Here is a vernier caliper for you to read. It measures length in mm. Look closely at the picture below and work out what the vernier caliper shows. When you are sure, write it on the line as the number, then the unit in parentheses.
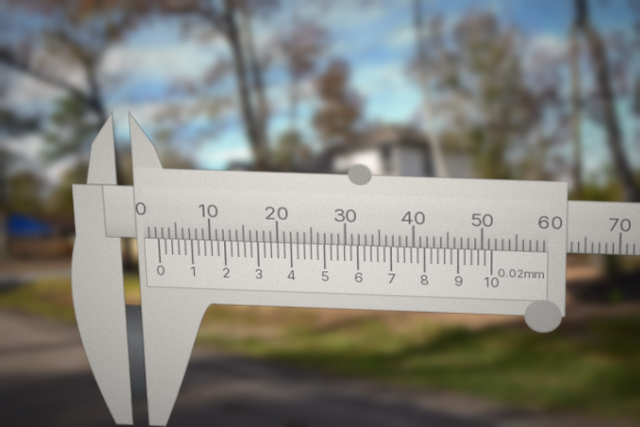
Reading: 2.4 (mm)
